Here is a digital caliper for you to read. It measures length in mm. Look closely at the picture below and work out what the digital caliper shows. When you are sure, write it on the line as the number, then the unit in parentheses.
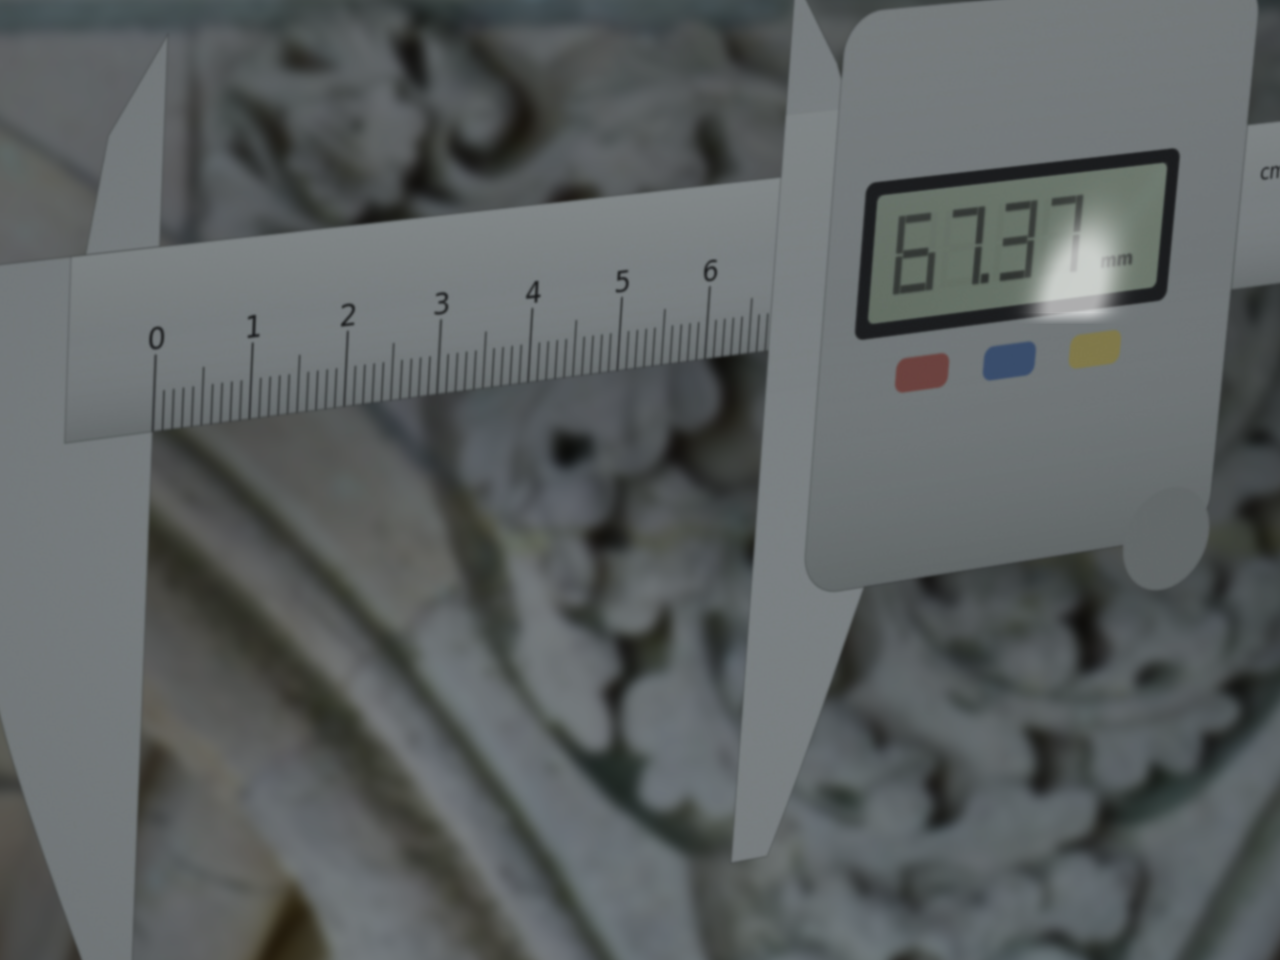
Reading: 67.37 (mm)
